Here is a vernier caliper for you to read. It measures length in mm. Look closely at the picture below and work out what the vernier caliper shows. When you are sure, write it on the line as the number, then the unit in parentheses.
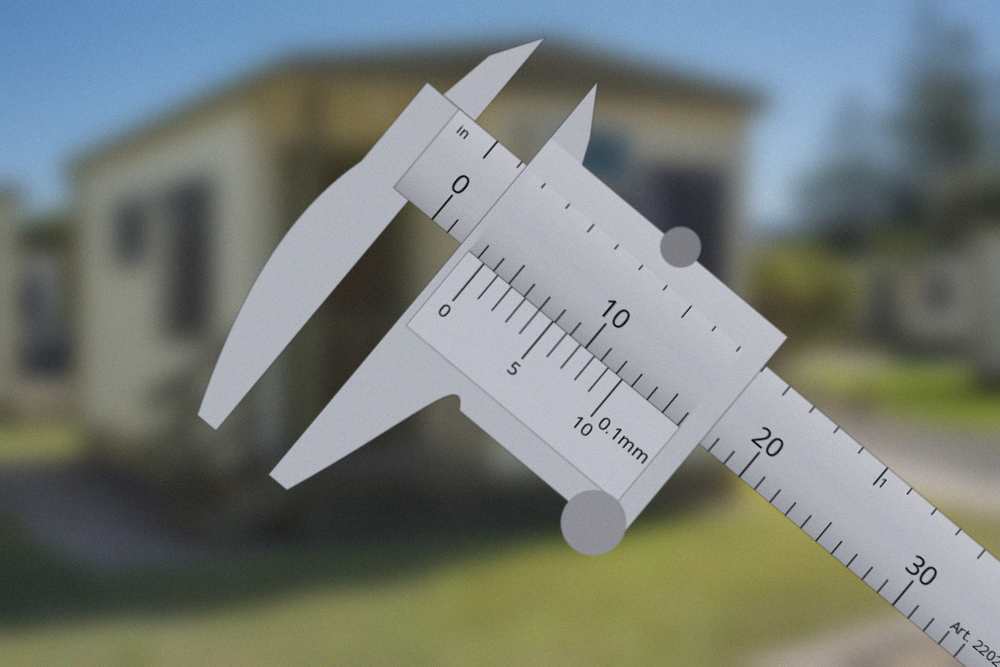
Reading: 3.4 (mm)
